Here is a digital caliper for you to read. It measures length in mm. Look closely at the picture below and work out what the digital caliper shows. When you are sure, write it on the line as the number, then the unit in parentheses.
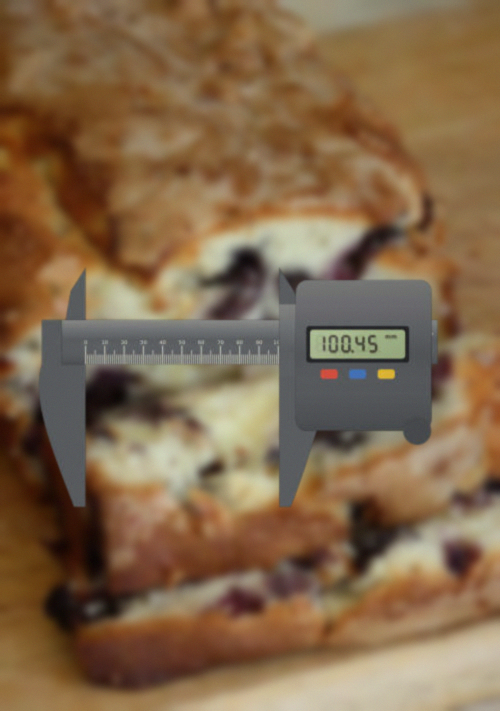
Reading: 100.45 (mm)
